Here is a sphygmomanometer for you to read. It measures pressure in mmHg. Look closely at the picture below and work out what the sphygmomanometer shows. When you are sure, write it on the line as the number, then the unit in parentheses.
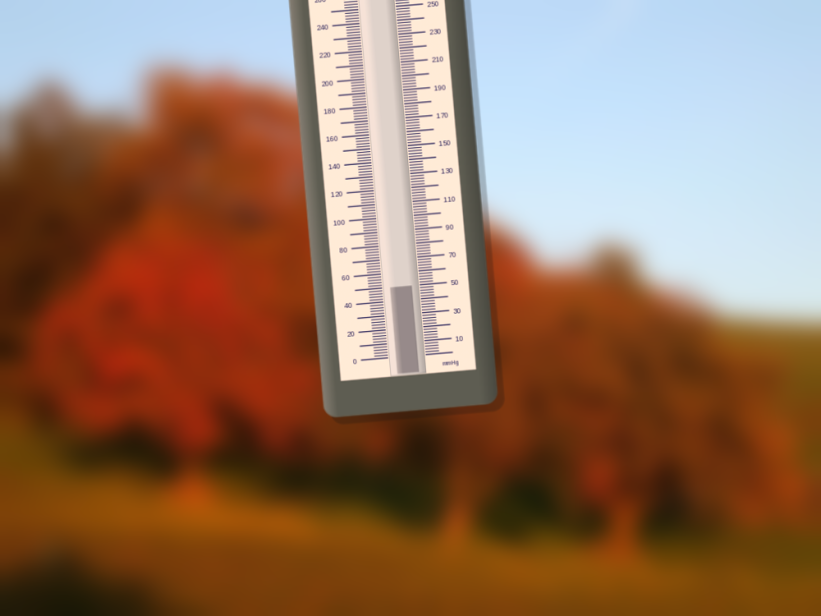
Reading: 50 (mmHg)
